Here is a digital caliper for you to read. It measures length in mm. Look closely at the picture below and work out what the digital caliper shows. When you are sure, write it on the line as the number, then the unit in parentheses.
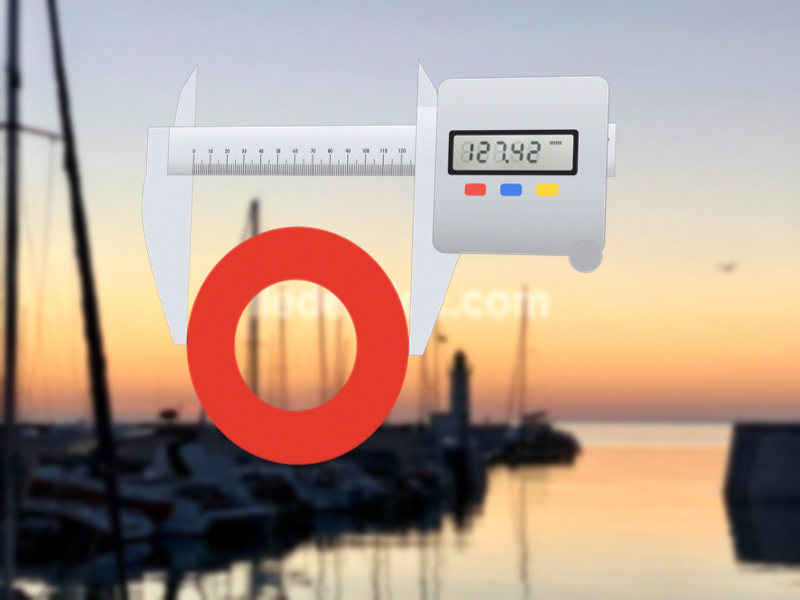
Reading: 127.42 (mm)
